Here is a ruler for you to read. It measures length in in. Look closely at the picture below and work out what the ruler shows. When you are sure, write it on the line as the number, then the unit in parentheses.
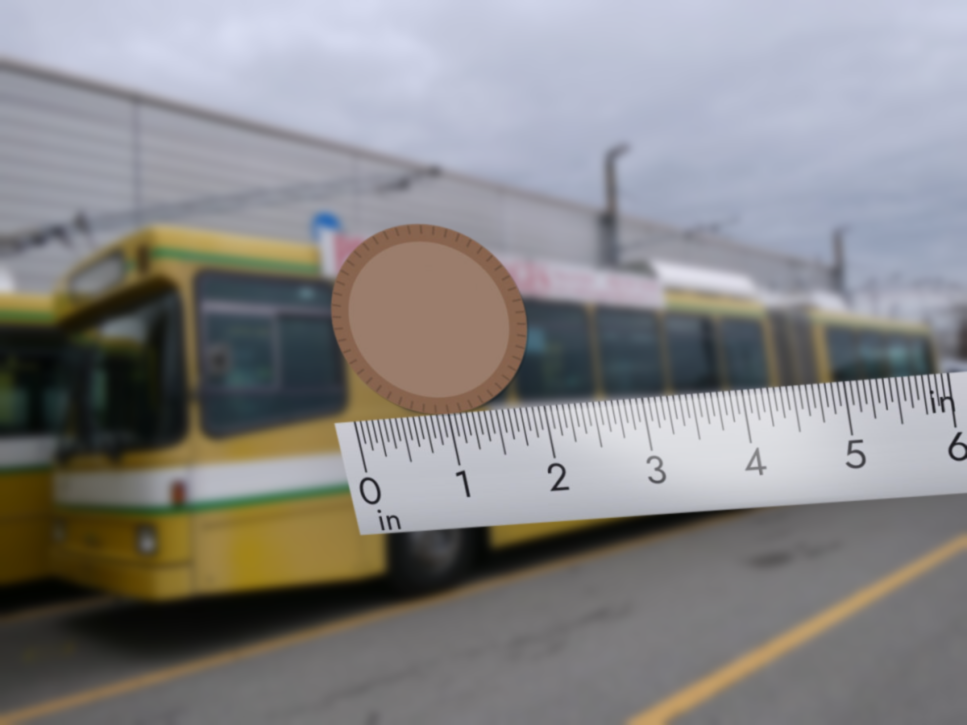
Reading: 2 (in)
